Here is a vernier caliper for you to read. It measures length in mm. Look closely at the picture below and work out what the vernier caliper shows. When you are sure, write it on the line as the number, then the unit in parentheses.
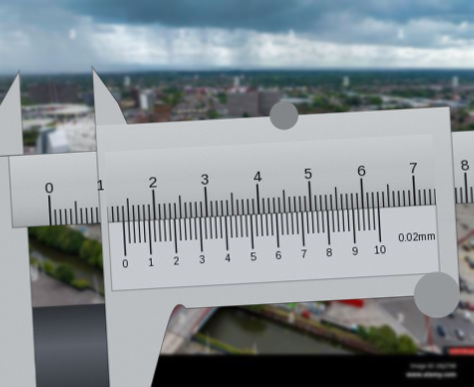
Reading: 14.0 (mm)
